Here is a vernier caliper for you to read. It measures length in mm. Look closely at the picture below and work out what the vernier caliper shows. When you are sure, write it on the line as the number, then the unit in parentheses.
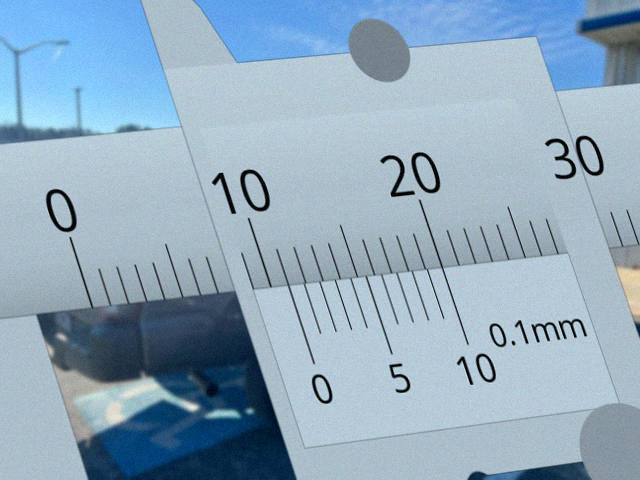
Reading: 11.0 (mm)
